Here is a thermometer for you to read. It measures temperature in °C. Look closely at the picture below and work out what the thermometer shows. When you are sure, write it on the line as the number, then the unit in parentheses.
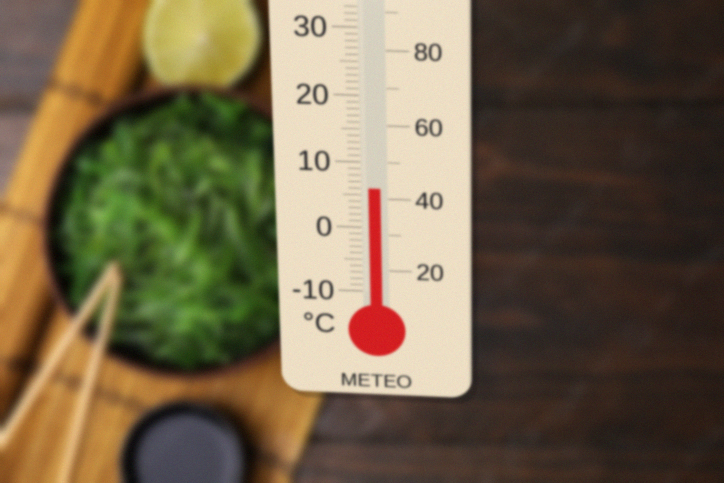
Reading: 6 (°C)
